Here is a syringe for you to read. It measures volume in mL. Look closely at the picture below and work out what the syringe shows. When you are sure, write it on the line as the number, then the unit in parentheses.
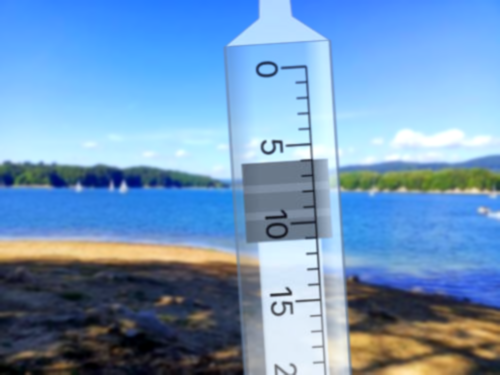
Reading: 6 (mL)
